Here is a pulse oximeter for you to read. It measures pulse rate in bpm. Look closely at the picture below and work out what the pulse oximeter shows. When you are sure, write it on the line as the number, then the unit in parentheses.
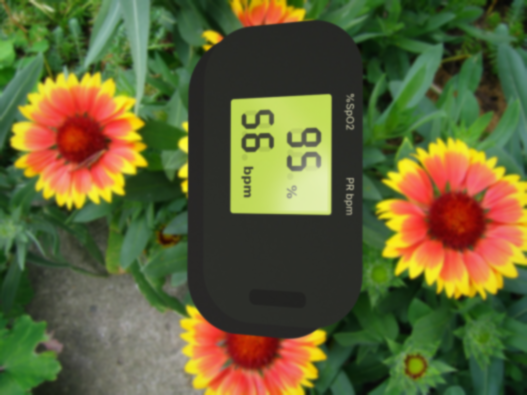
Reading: 56 (bpm)
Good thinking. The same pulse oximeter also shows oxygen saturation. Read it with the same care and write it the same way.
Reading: 95 (%)
